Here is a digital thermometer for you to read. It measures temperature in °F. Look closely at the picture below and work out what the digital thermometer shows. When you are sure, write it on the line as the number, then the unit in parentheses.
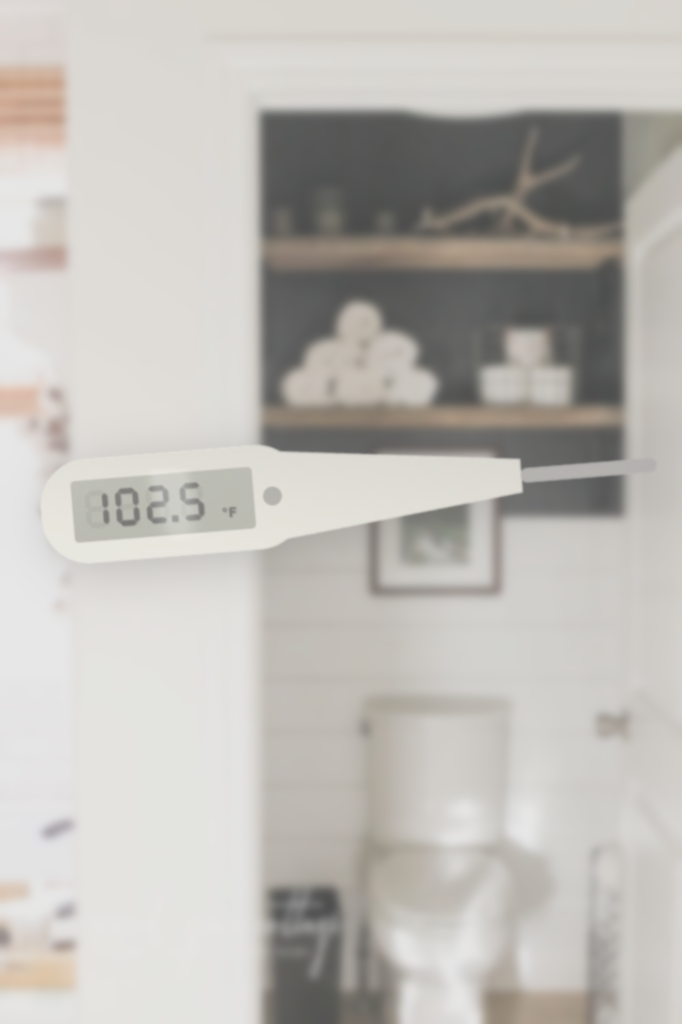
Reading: 102.5 (°F)
